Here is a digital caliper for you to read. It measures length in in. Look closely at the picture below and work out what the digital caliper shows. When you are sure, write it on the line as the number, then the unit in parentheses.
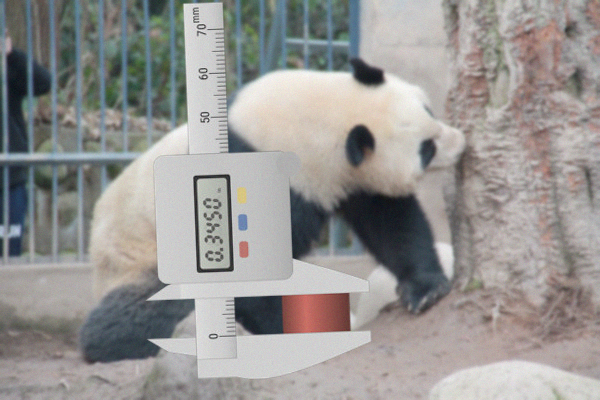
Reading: 0.3450 (in)
